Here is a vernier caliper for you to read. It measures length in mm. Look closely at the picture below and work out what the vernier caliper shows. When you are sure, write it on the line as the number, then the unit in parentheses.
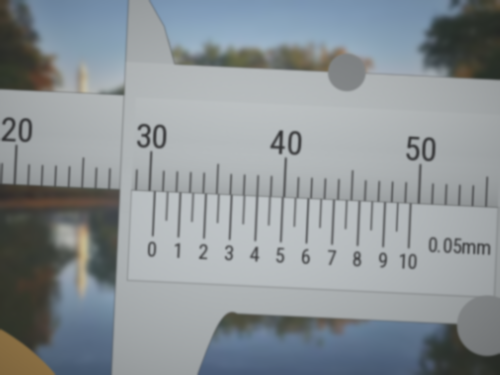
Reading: 30.4 (mm)
